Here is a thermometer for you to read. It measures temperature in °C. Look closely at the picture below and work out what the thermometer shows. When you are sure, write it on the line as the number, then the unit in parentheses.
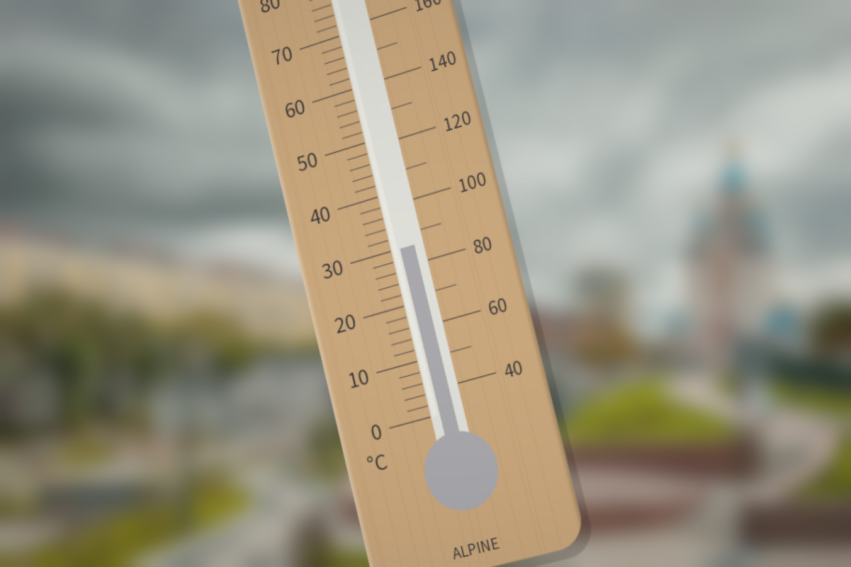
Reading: 30 (°C)
